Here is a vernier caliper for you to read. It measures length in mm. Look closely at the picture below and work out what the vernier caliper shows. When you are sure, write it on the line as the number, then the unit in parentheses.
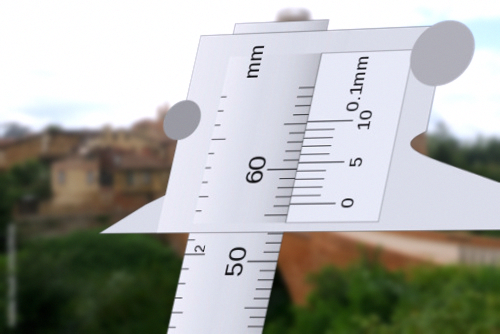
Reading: 56.2 (mm)
